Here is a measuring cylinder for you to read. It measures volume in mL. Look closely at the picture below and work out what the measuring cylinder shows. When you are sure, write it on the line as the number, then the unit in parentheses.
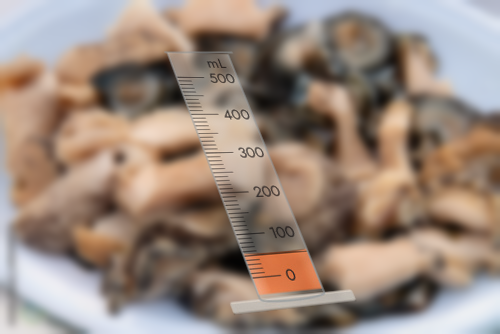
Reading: 50 (mL)
